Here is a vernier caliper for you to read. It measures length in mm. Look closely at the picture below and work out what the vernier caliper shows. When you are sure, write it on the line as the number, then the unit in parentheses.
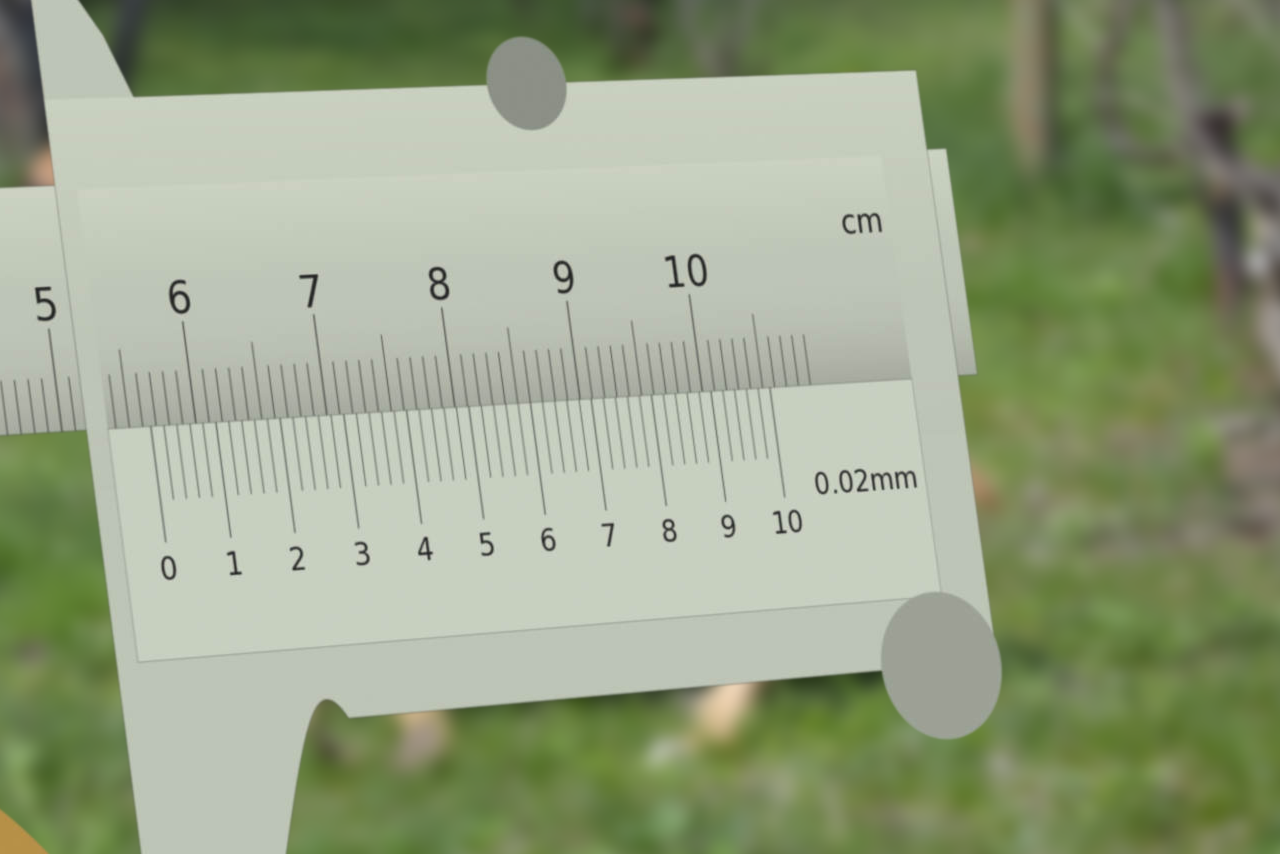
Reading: 56.6 (mm)
